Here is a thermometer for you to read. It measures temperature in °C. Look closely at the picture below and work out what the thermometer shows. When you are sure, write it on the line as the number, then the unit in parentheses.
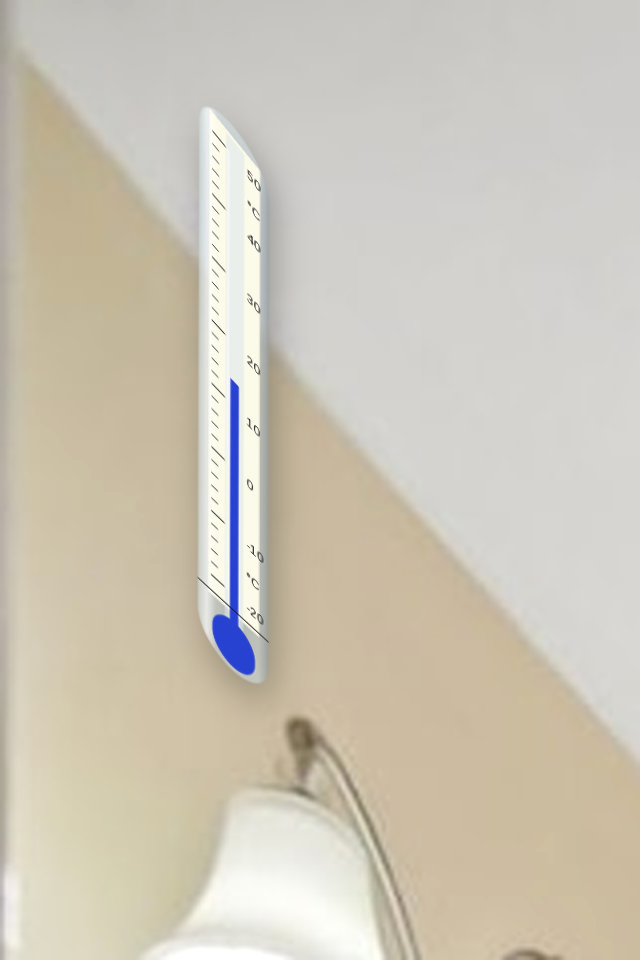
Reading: 14 (°C)
